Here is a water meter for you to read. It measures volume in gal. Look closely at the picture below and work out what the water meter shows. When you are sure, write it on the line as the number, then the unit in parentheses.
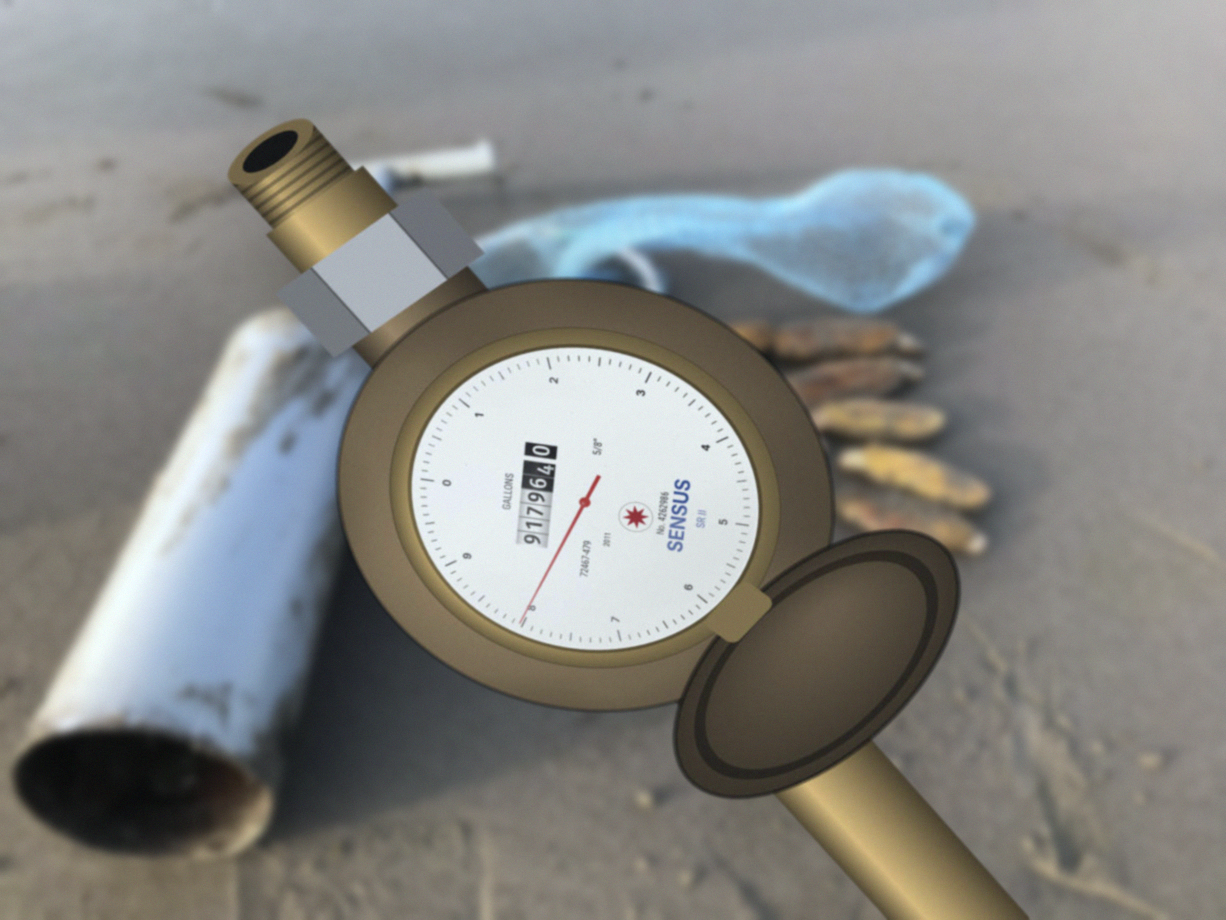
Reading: 9179638.0 (gal)
